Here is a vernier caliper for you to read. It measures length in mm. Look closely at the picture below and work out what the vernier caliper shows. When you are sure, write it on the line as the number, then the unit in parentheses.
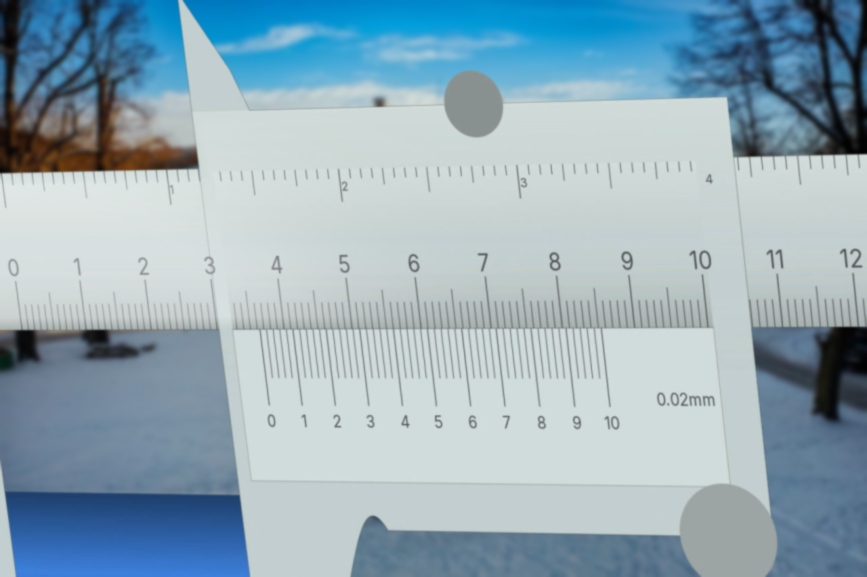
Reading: 36.4 (mm)
